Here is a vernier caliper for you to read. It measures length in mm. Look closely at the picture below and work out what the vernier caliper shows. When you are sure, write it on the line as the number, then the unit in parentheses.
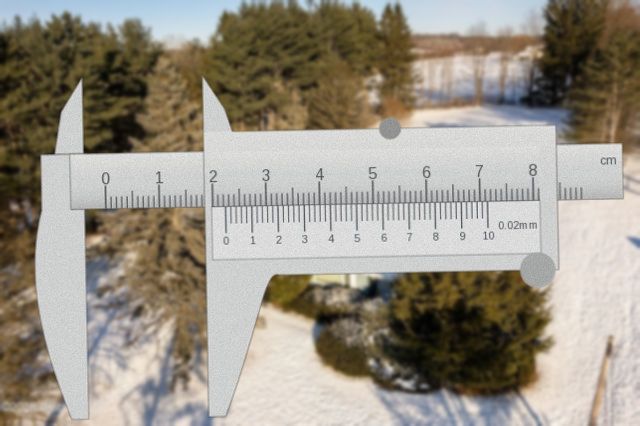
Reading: 22.4 (mm)
